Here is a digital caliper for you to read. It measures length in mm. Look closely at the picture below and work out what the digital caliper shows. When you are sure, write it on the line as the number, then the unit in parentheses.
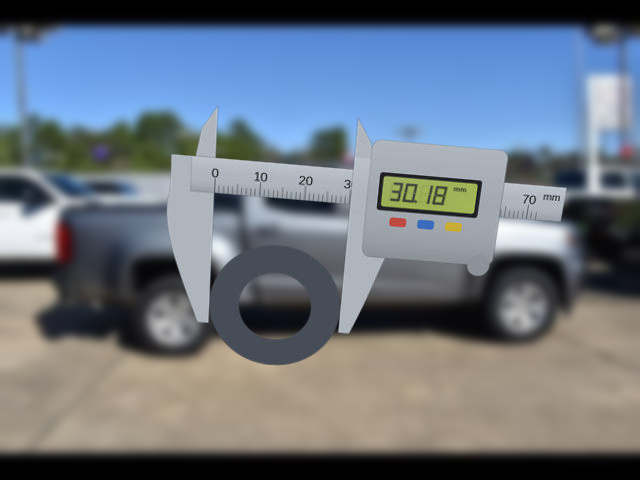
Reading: 30.18 (mm)
